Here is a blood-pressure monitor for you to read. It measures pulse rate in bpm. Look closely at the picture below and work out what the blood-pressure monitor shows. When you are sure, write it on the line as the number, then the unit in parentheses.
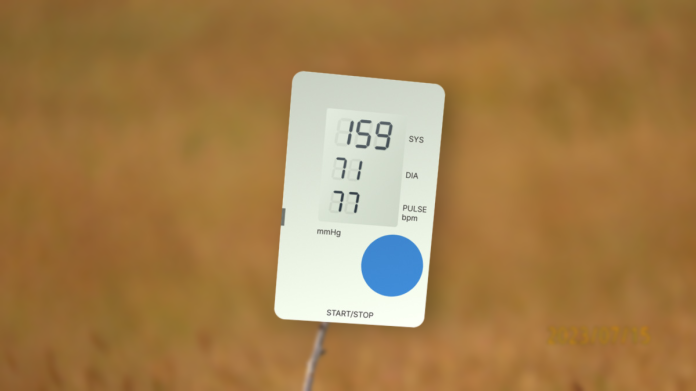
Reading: 77 (bpm)
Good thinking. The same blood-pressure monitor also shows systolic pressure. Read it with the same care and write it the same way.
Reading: 159 (mmHg)
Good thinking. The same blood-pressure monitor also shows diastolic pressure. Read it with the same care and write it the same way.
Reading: 71 (mmHg)
